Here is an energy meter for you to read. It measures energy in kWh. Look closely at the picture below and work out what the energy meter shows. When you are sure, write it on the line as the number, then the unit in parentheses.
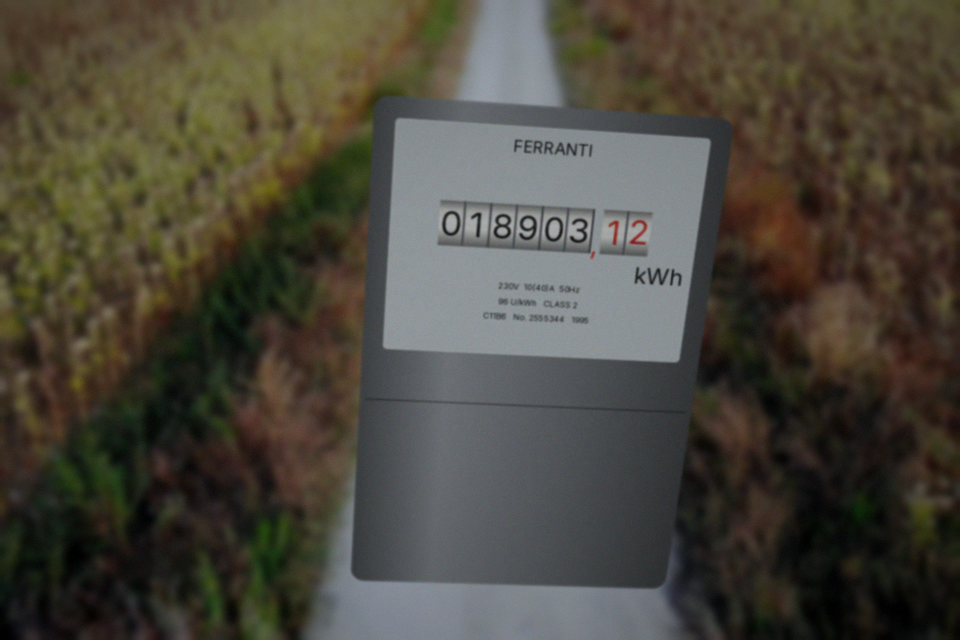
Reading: 18903.12 (kWh)
